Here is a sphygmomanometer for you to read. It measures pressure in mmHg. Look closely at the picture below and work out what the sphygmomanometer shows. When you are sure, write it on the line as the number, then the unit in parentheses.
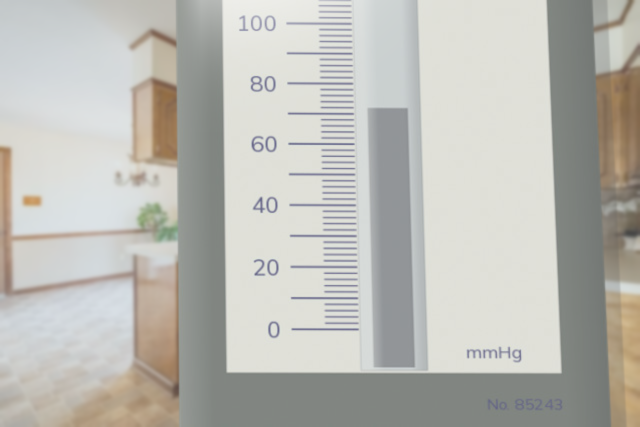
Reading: 72 (mmHg)
